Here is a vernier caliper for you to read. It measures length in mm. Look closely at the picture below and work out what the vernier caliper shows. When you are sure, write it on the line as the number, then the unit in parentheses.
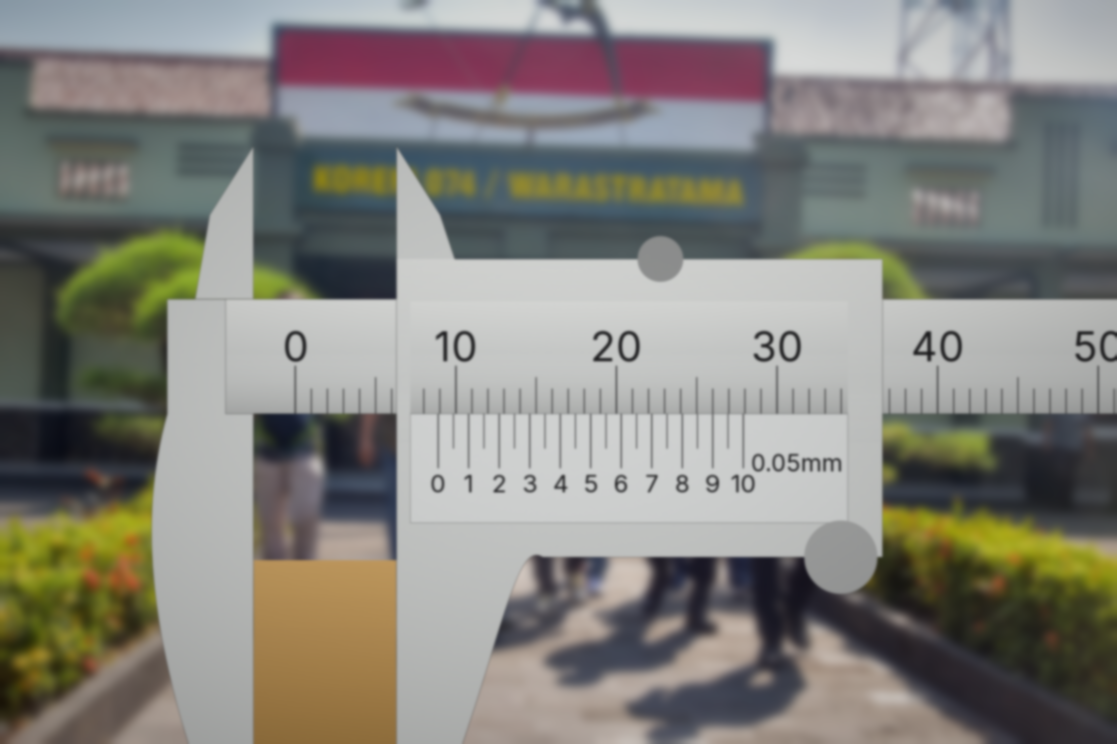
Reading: 8.9 (mm)
